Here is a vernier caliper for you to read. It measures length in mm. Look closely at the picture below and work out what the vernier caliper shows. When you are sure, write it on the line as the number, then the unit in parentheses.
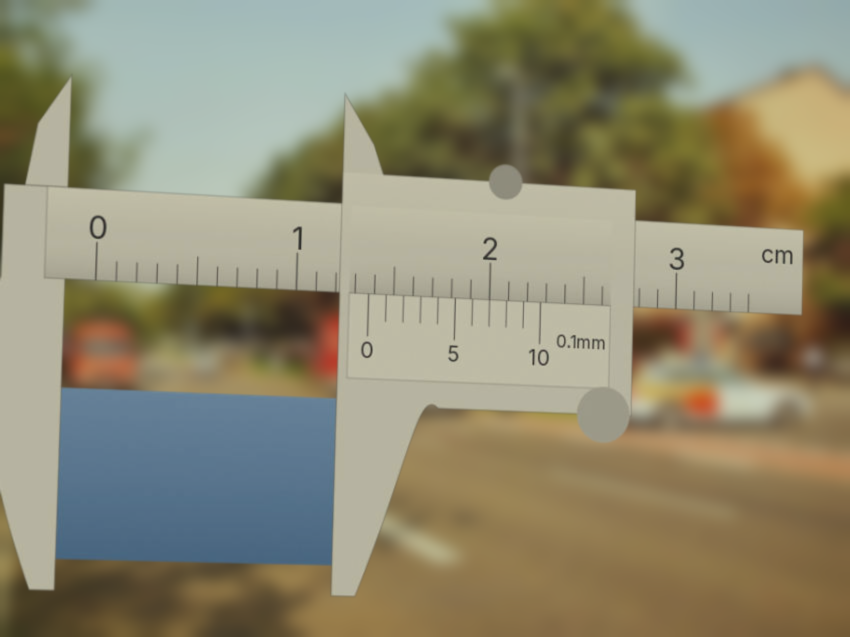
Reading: 13.7 (mm)
